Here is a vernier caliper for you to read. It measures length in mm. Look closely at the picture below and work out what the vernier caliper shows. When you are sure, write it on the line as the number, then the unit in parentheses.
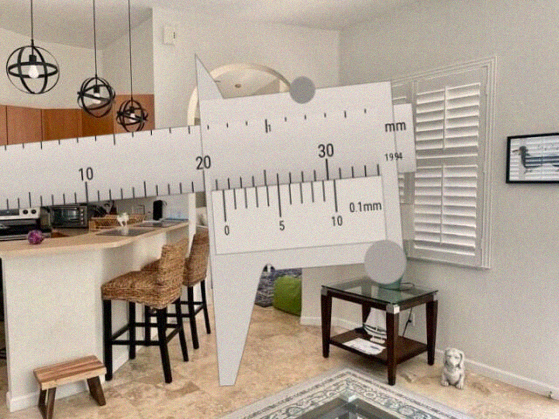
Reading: 21.5 (mm)
